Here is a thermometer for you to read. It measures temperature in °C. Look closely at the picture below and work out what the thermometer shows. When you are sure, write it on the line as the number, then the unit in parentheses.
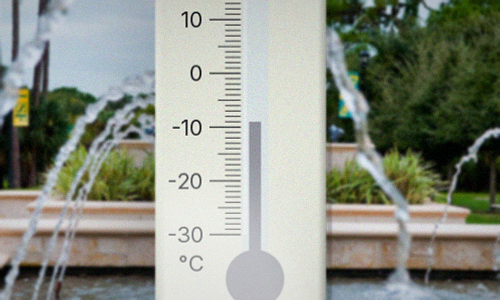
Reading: -9 (°C)
